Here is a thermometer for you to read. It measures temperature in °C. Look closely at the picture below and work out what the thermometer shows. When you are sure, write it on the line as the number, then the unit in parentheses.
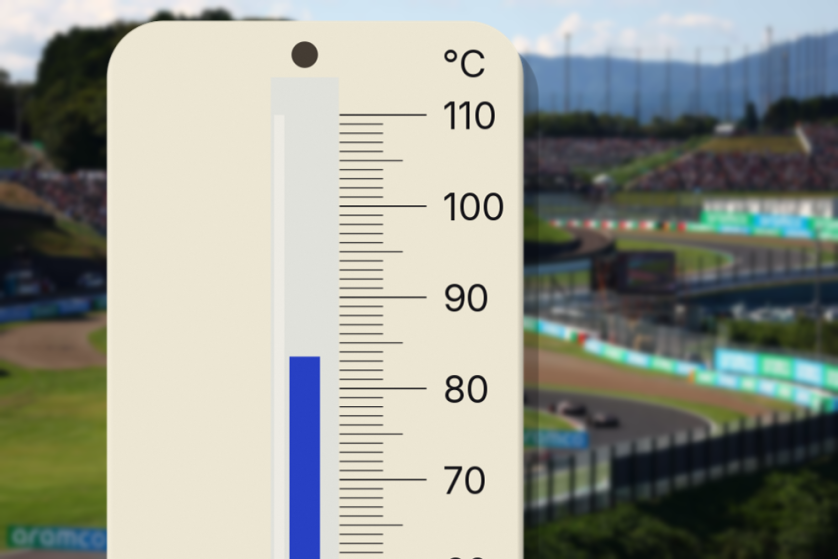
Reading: 83.5 (°C)
